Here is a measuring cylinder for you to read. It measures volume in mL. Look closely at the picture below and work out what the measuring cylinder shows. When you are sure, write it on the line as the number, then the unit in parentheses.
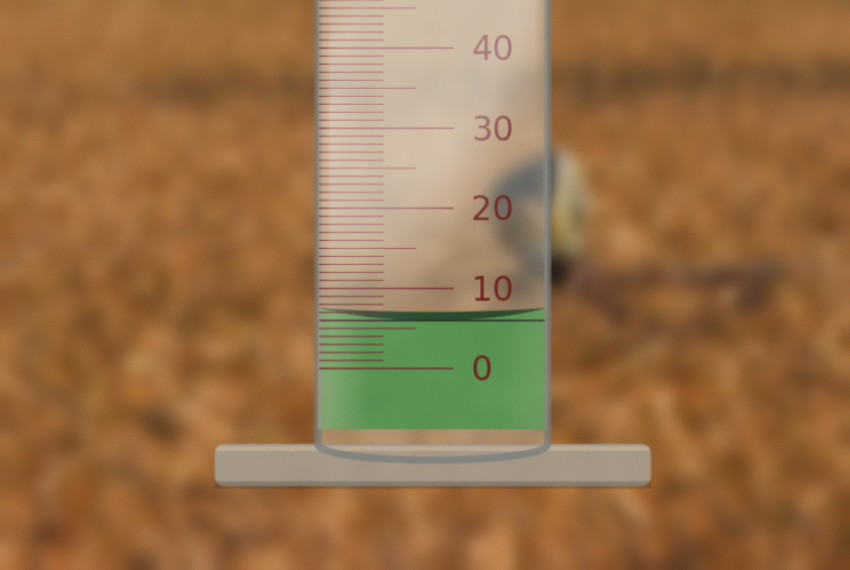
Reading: 6 (mL)
